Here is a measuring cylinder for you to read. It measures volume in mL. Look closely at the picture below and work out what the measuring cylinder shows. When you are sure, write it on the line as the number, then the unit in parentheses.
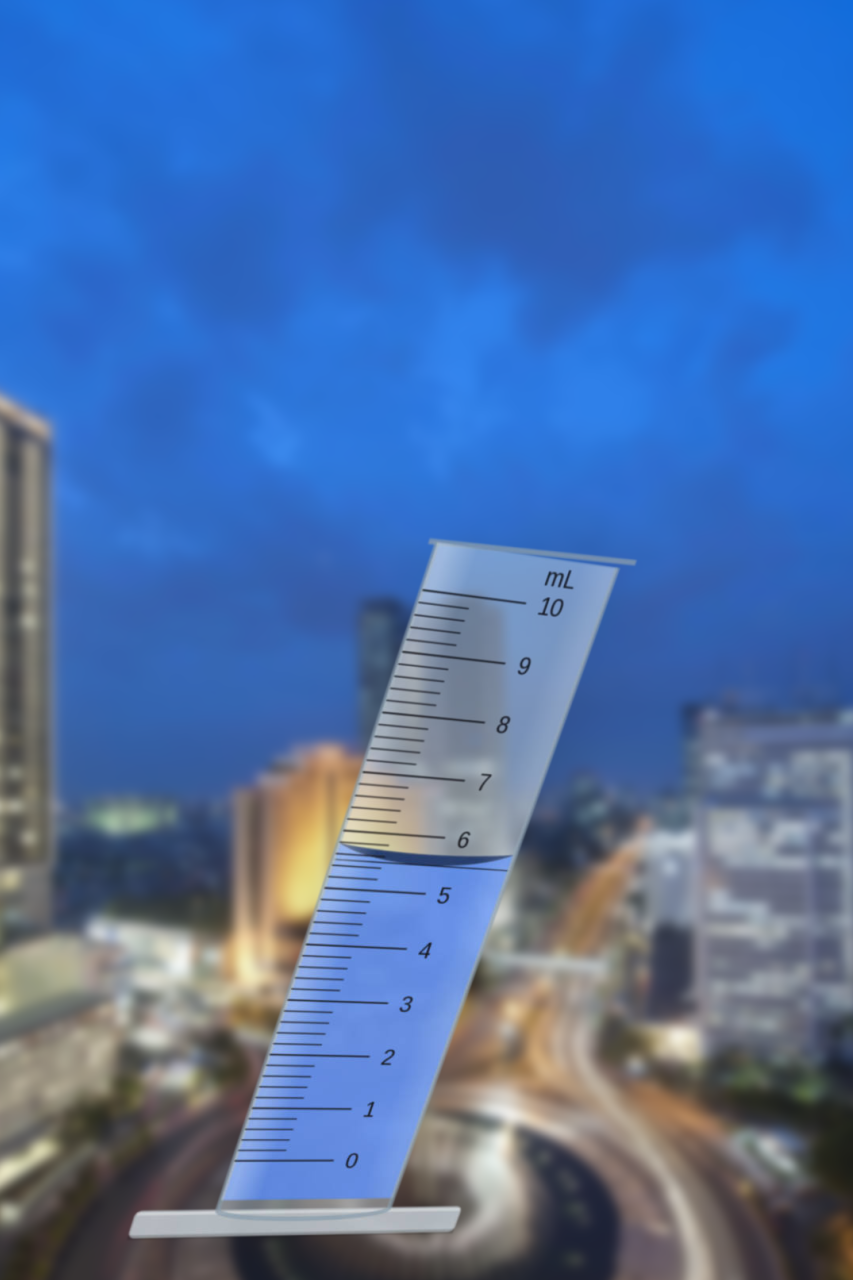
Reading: 5.5 (mL)
